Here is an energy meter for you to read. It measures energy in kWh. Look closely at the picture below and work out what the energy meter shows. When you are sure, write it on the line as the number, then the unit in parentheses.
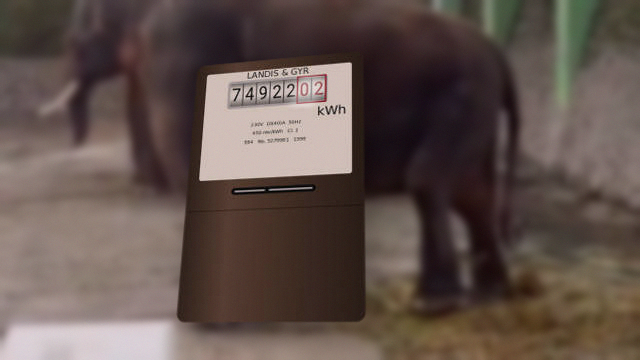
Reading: 74922.02 (kWh)
